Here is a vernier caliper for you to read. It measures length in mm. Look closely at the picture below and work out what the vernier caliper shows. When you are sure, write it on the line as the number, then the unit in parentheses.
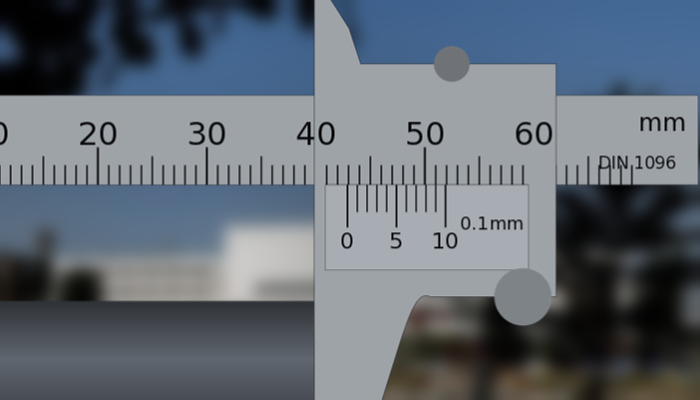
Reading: 42.9 (mm)
